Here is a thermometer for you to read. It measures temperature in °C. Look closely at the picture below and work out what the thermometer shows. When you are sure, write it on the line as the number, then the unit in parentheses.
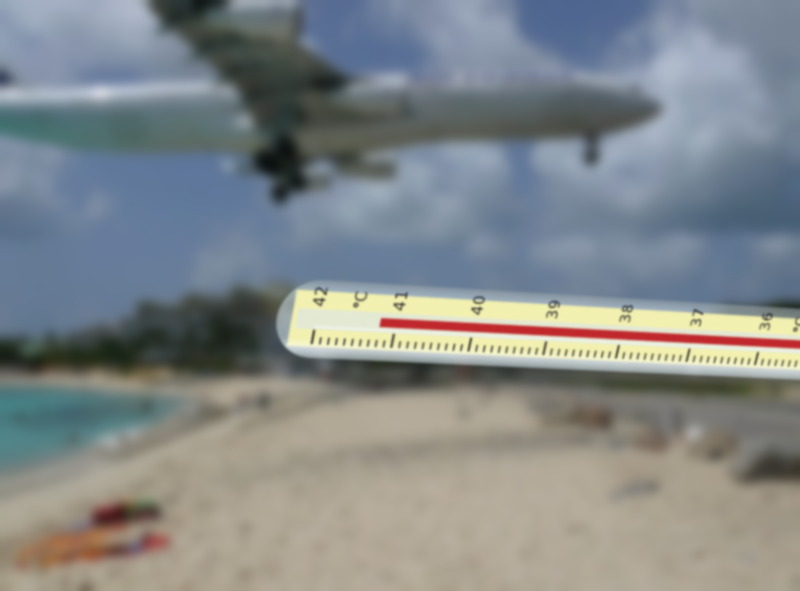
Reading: 41.2 (°C)
